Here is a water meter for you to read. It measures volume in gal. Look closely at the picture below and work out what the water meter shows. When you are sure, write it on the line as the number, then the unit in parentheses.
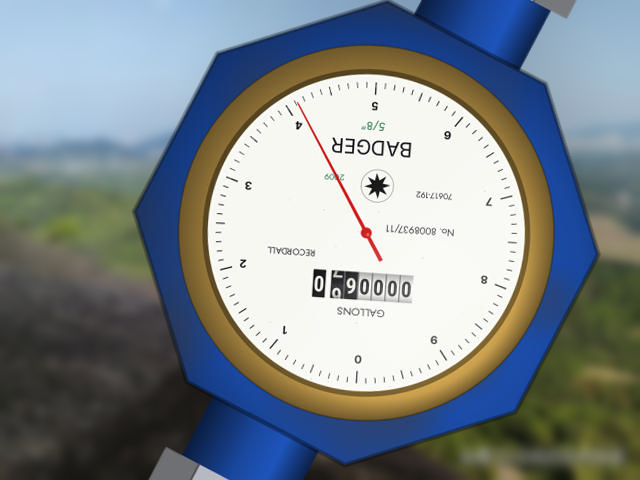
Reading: 664.1 (gal)
